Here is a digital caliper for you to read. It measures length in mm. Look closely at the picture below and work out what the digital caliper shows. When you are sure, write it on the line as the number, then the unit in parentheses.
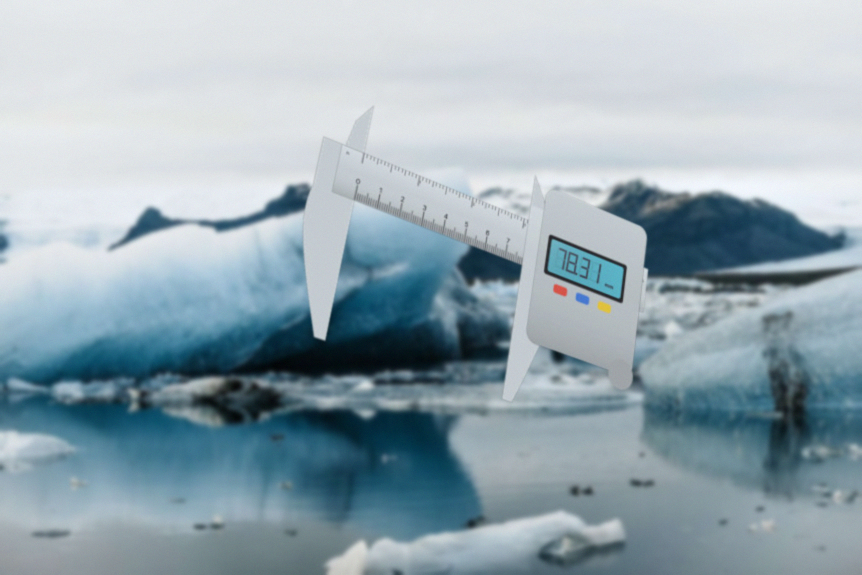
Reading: 78.31 (mm)
